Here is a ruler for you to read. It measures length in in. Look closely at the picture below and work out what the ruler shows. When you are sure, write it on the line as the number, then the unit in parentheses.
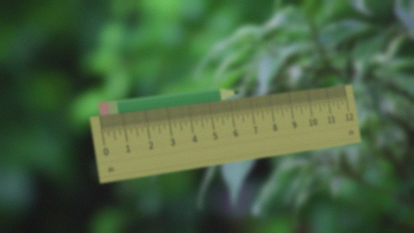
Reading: 6.5 (in)
